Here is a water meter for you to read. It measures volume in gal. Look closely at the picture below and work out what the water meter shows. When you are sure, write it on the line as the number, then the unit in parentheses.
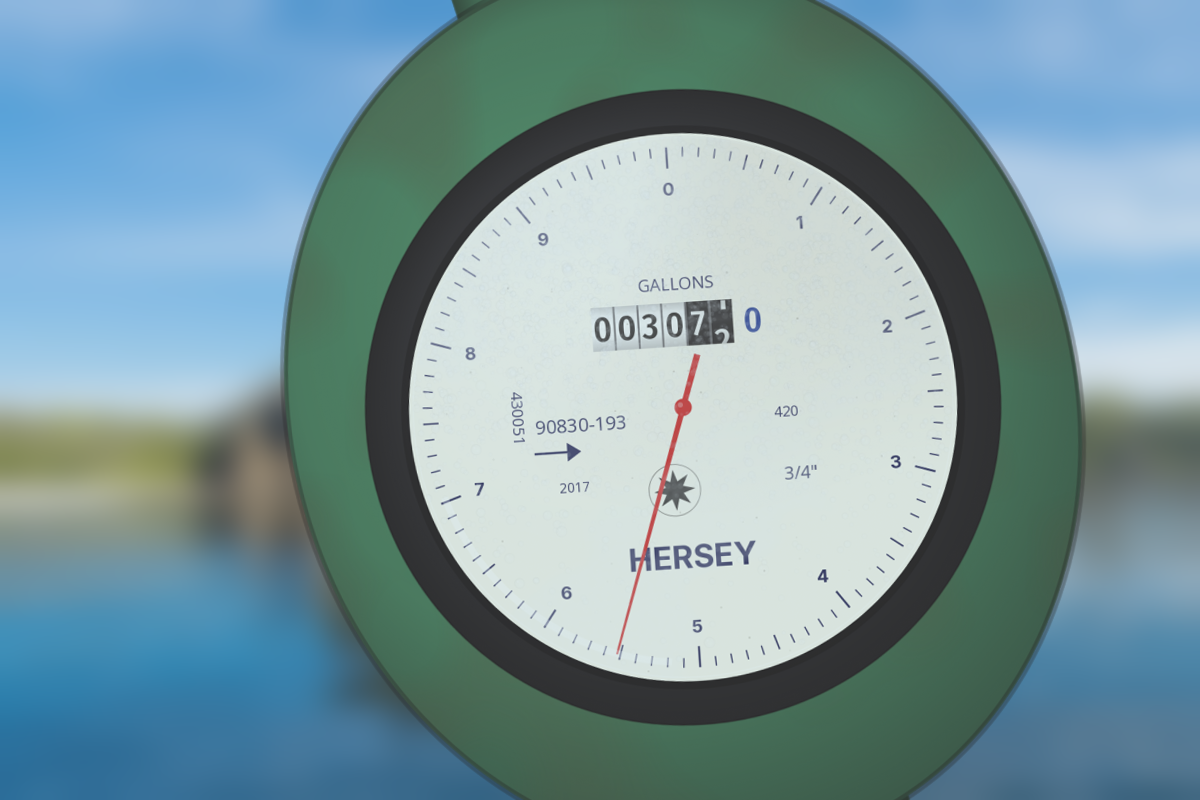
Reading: 30715.5 (gal)
